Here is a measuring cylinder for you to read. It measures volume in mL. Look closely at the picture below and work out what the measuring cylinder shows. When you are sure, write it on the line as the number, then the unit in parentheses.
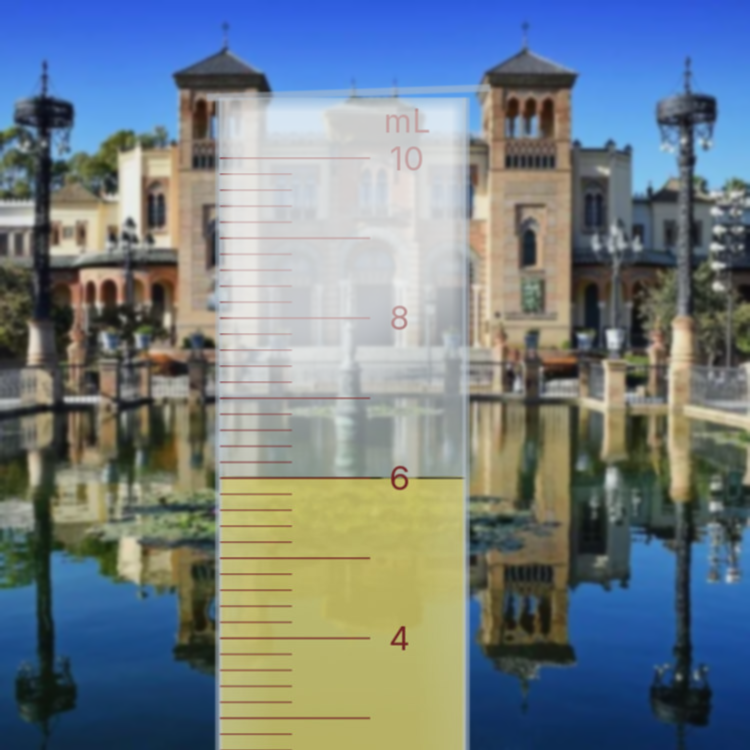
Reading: 6 (mL)
